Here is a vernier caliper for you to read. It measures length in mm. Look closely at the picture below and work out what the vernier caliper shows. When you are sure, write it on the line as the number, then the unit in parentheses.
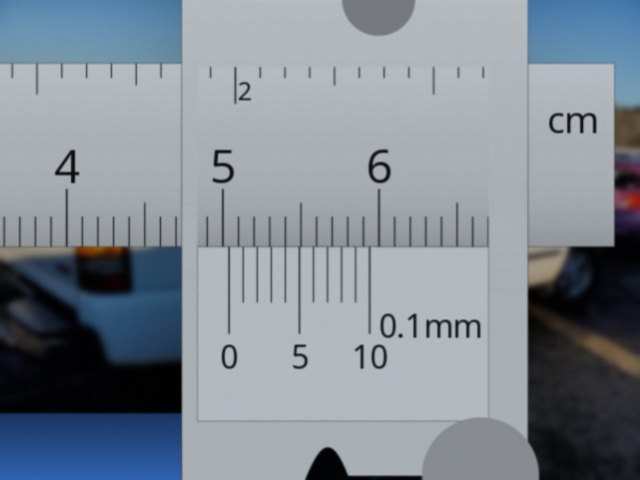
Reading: 50.4 (mm)
